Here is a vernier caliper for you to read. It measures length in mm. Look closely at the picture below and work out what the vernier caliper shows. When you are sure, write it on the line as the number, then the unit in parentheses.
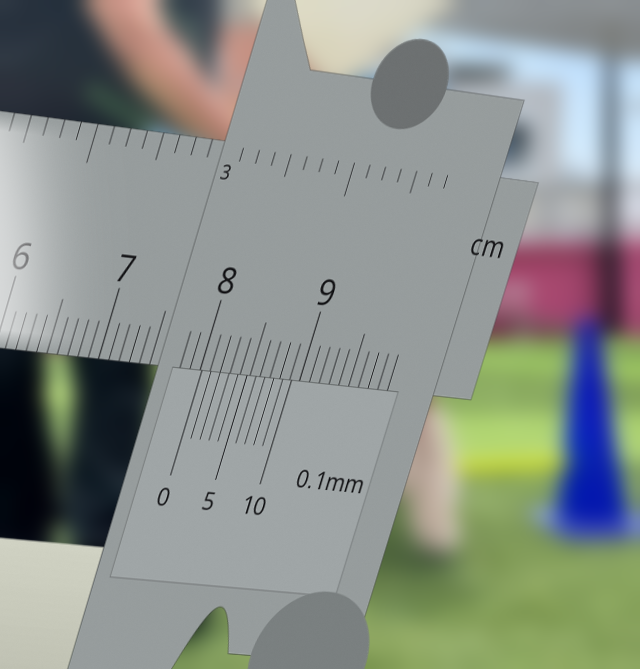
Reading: 80.2 (mm)
